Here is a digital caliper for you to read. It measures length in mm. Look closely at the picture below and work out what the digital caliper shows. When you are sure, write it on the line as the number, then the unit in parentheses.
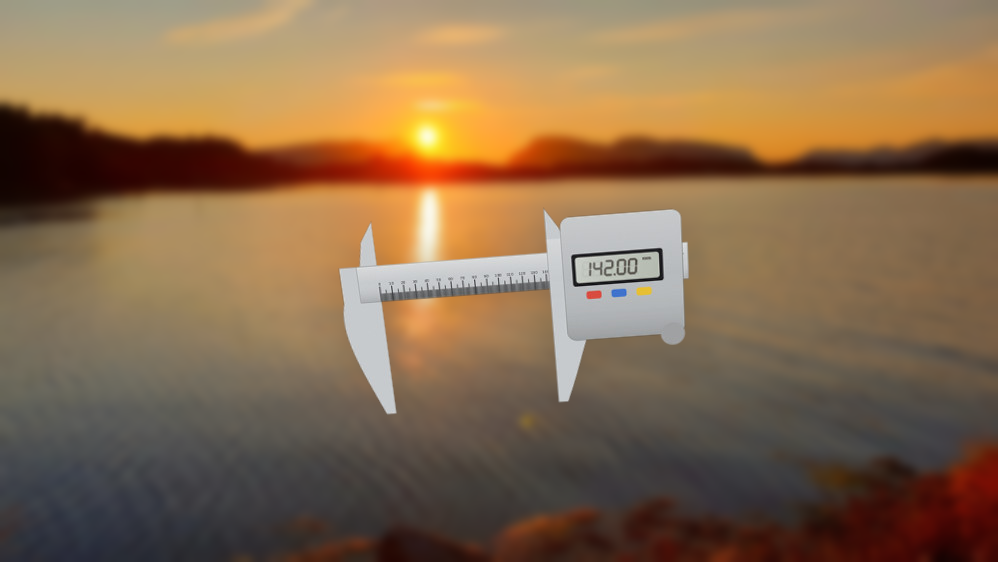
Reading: 142.00 (mm)
